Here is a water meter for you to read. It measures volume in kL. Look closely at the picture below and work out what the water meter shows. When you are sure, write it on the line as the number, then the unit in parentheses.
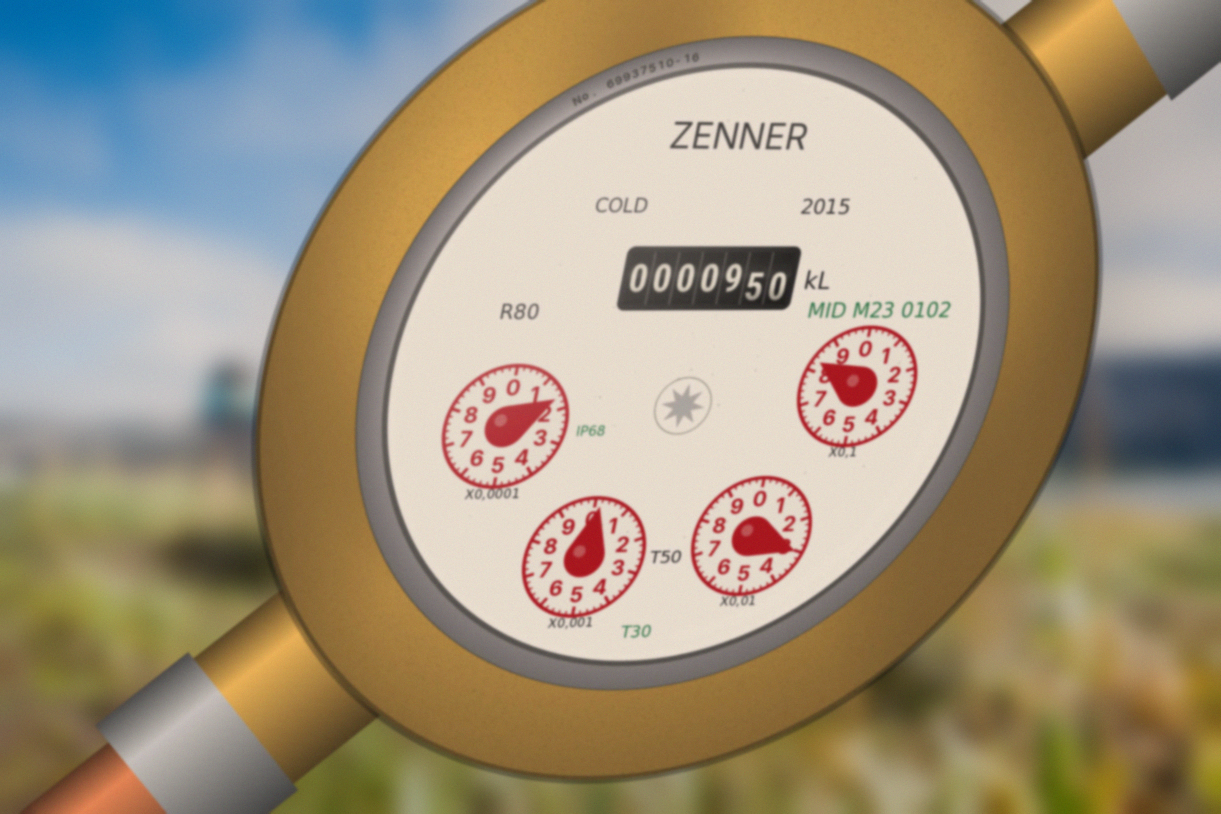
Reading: 949.8301 (kL)
